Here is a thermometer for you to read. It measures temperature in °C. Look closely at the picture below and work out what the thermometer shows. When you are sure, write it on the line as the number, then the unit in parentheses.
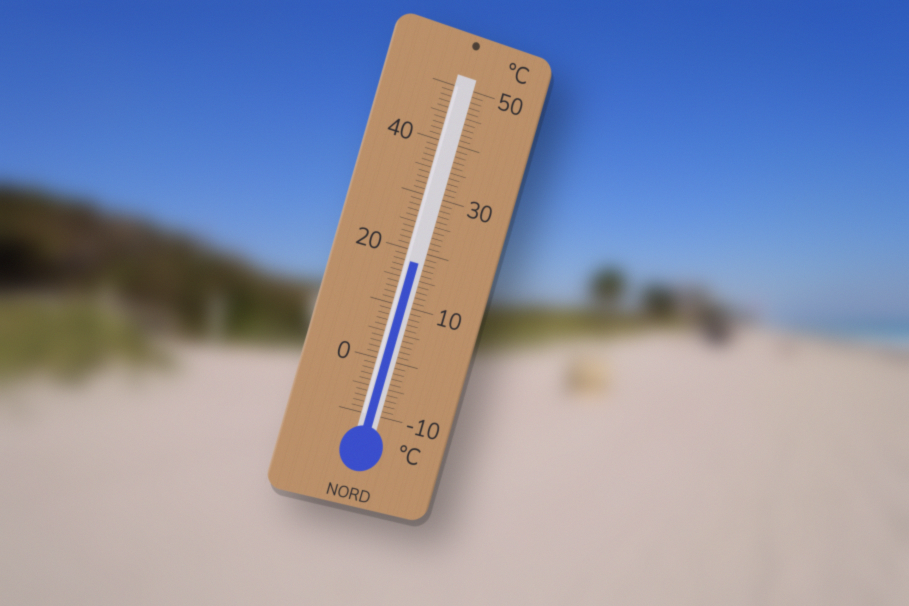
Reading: 18 (°C)
